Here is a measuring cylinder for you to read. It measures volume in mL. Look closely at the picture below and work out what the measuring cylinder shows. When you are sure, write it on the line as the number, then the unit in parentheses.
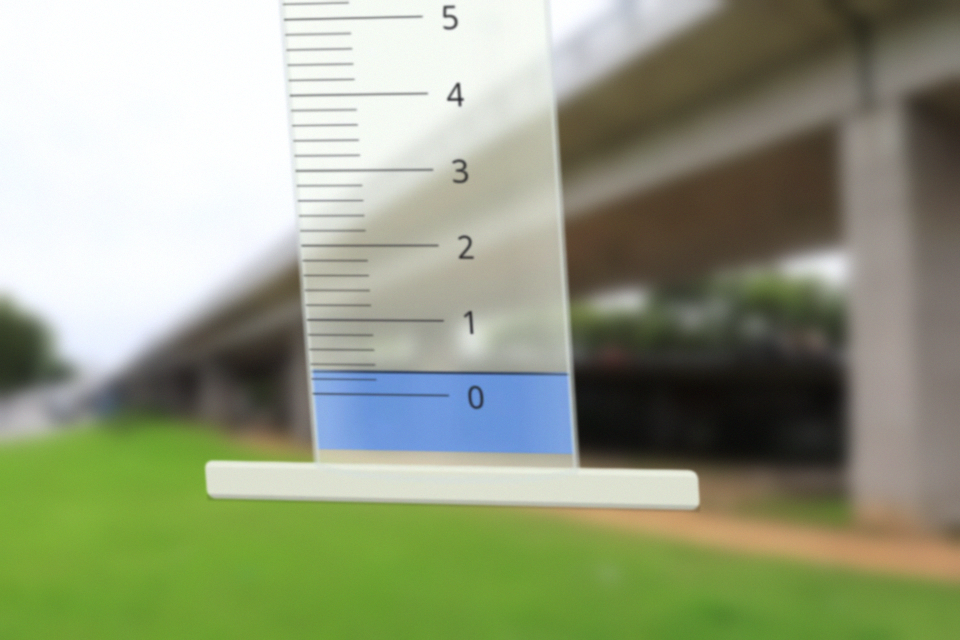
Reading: 0.3 (mL)
